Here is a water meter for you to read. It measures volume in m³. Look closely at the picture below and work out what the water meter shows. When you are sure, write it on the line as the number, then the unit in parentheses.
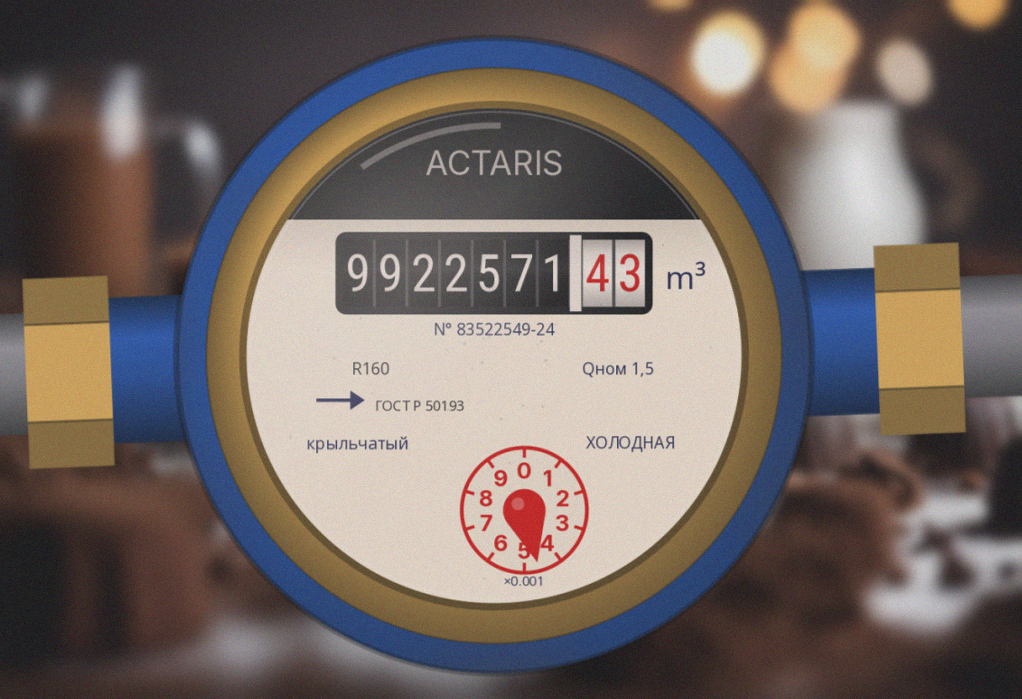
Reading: 9922571.434 (m³)
